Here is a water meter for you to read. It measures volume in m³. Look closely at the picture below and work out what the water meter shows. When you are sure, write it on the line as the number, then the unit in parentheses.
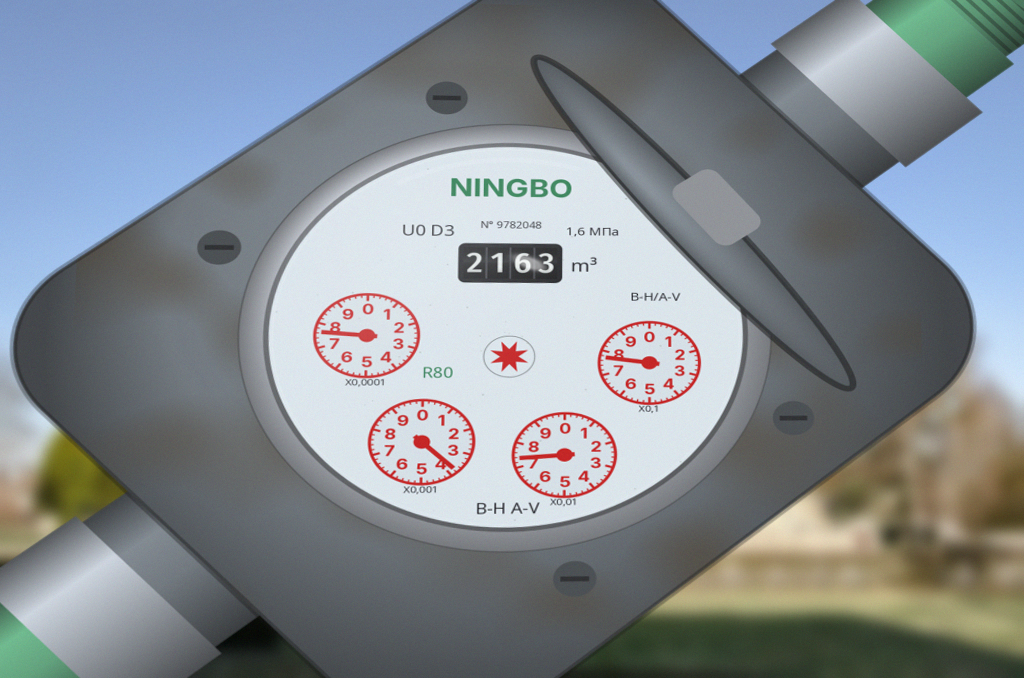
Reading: 2163.7737 (m³)
